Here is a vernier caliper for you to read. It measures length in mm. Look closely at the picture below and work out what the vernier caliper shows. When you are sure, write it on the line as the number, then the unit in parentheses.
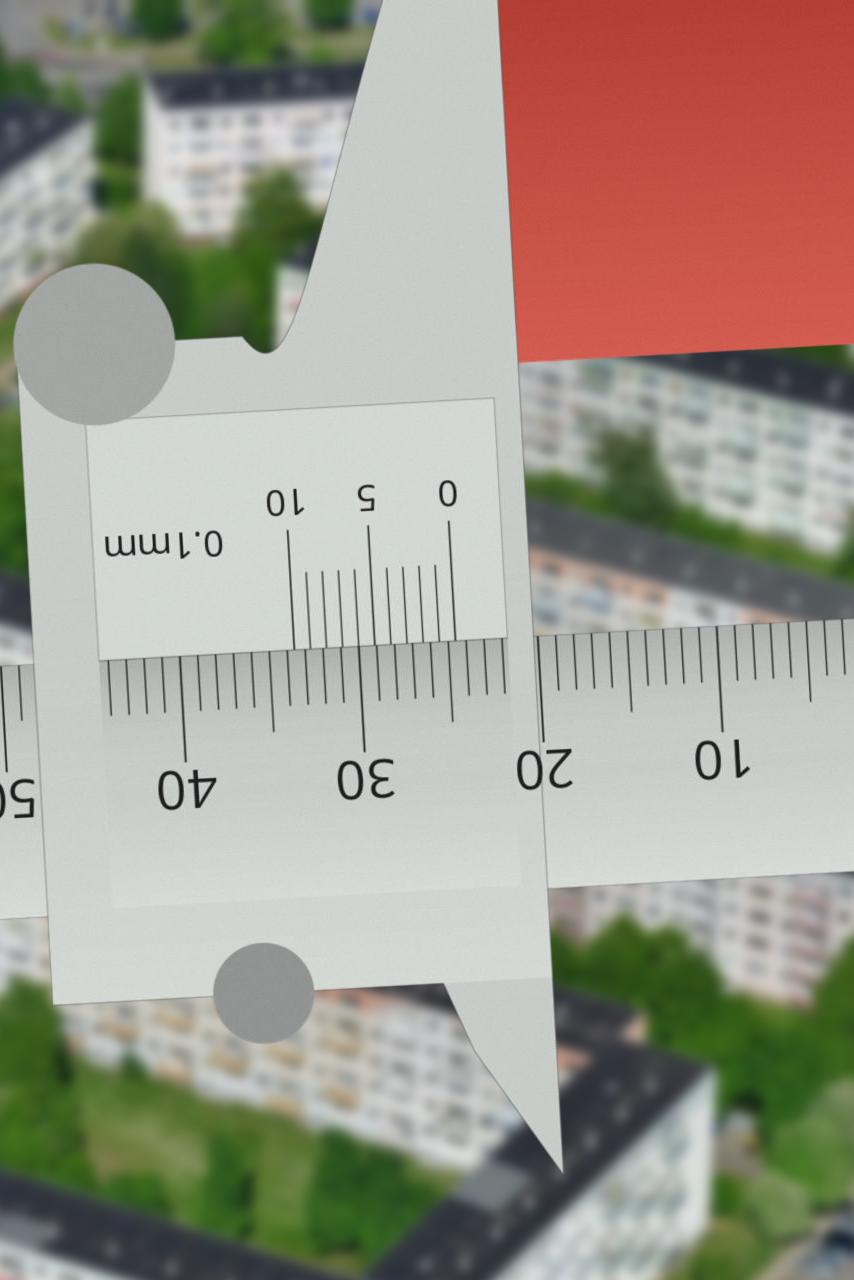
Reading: 24.6 (mm)
